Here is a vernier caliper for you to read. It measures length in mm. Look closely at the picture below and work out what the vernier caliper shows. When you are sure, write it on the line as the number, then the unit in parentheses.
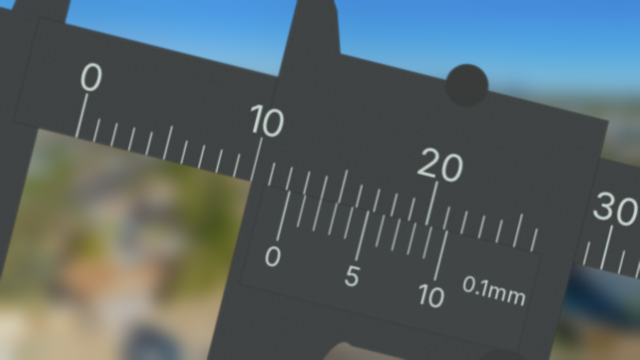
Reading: 12.2 (mm)
